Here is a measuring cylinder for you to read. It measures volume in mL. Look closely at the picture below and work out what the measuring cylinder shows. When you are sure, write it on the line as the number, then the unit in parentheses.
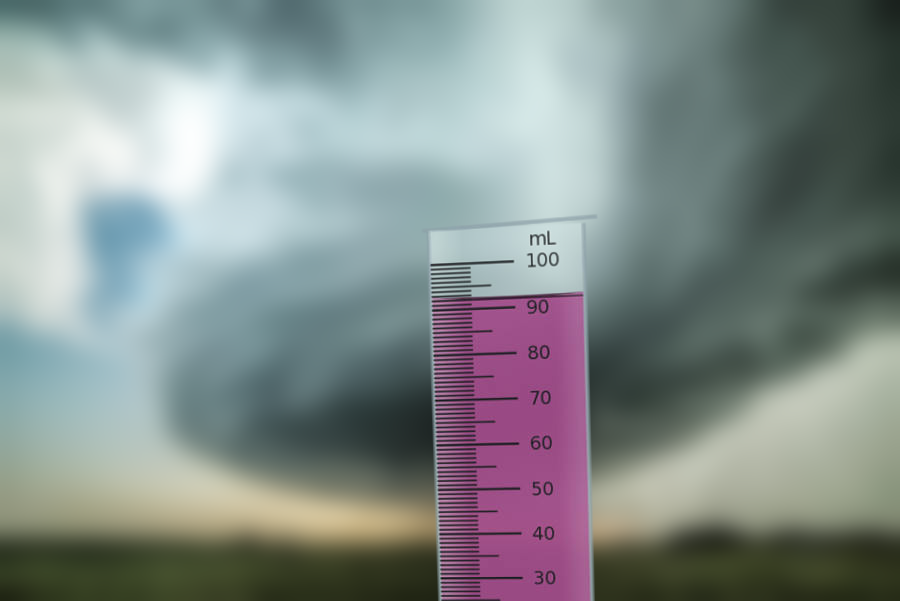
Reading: 92 (mL)
